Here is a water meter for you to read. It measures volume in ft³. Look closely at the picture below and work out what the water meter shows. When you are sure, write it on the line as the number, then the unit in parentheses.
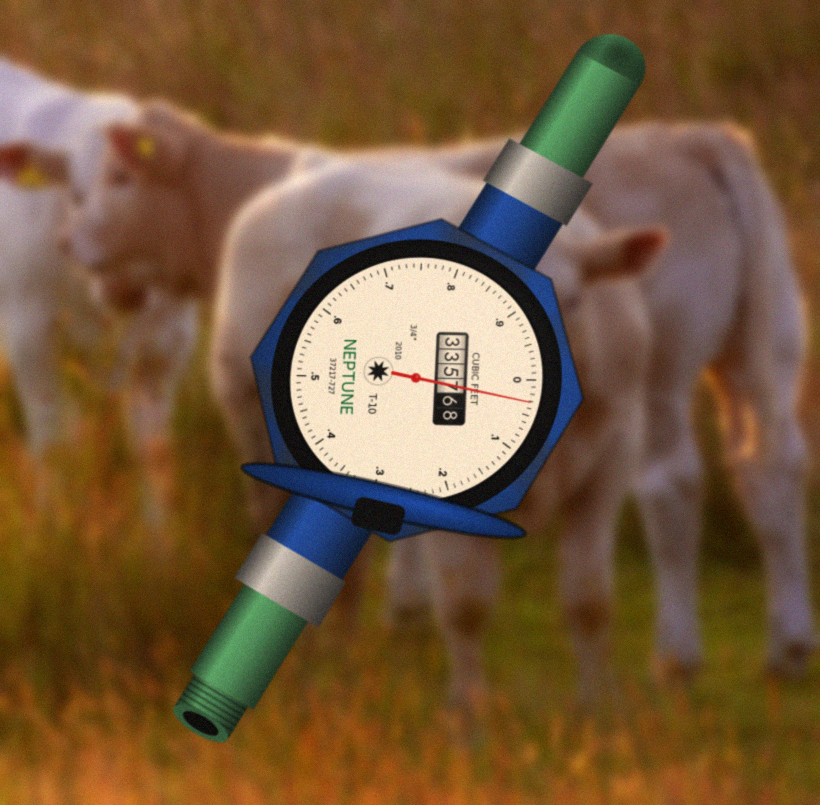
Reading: 335768.03 (ft³)
